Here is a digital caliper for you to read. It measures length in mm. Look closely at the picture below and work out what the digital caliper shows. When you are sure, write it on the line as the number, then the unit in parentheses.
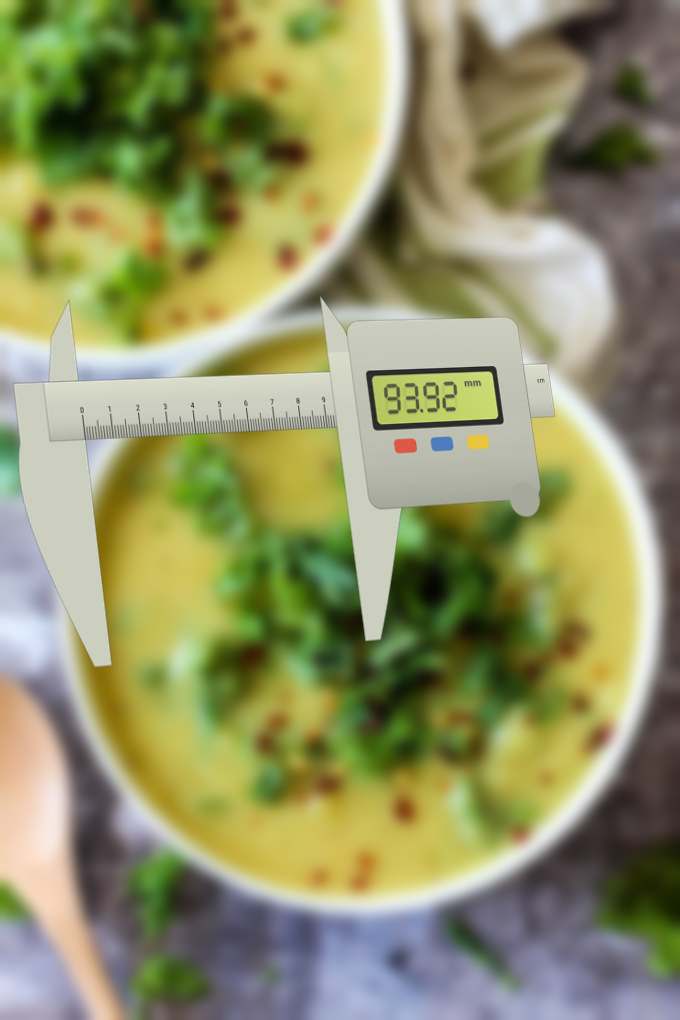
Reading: 93.92 (mm)
